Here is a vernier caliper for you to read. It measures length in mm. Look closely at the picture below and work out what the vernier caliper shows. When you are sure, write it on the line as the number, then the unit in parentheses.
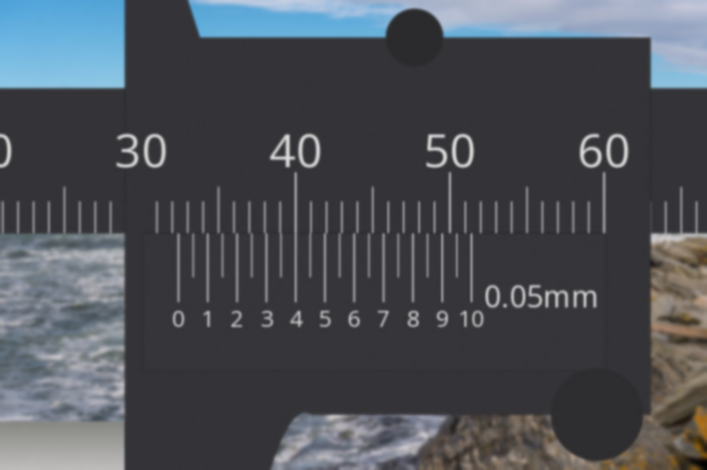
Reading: 32.4 (mm)
